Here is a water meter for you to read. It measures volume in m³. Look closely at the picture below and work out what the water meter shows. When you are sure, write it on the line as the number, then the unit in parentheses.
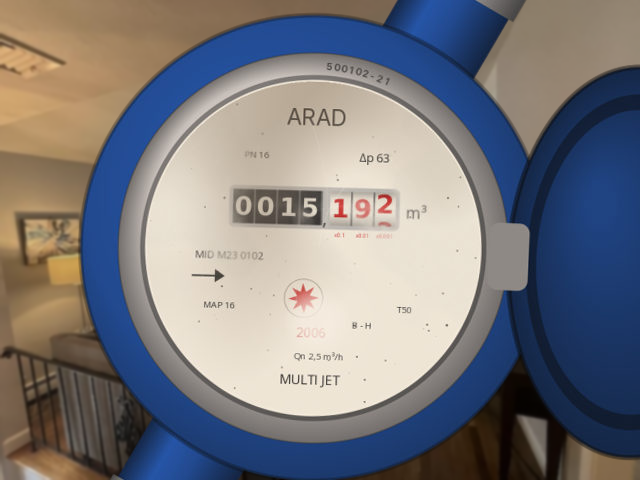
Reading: 15.192 (m³)
